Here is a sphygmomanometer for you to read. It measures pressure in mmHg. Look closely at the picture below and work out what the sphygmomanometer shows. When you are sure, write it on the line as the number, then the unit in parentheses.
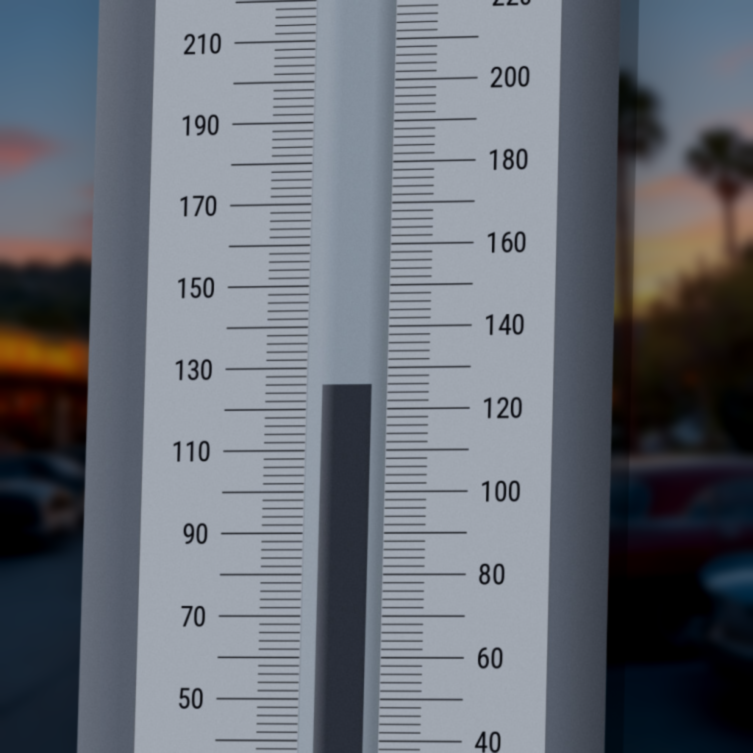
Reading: 126 (mmHg)
